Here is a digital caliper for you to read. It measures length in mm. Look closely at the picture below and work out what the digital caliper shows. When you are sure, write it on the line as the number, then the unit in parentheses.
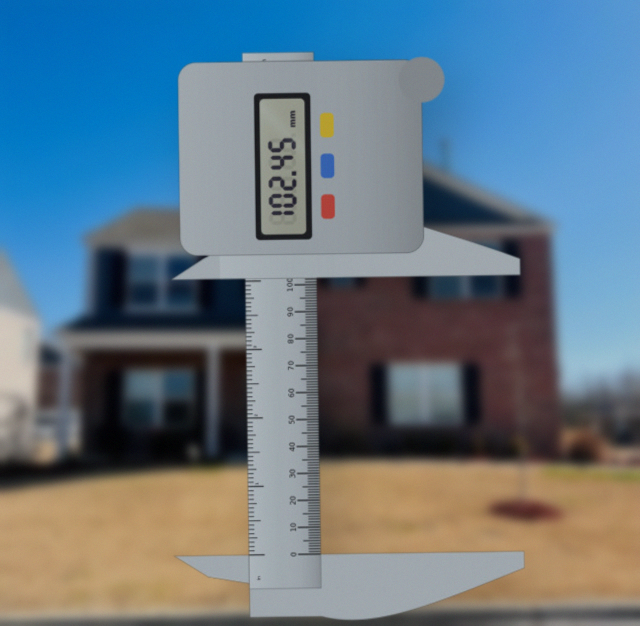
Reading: 102.45 (mm)
